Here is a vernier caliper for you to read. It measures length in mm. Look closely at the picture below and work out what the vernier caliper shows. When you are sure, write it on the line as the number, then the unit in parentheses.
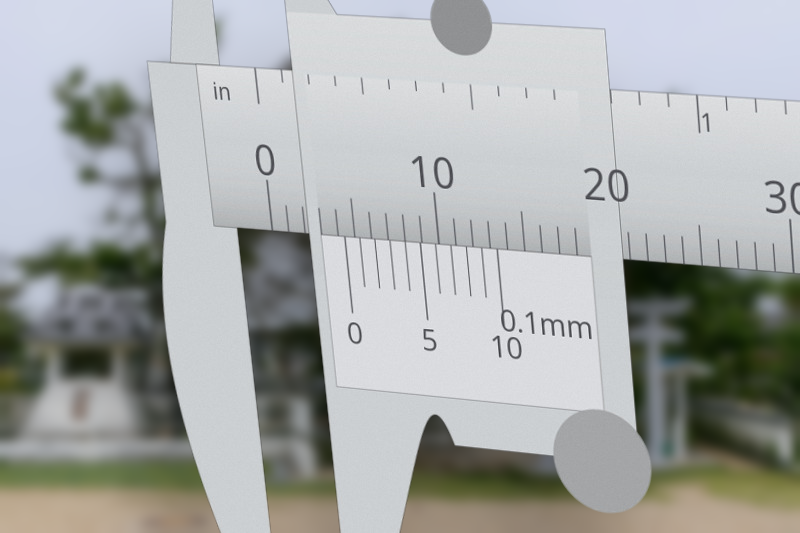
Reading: 4.4 (mm)
